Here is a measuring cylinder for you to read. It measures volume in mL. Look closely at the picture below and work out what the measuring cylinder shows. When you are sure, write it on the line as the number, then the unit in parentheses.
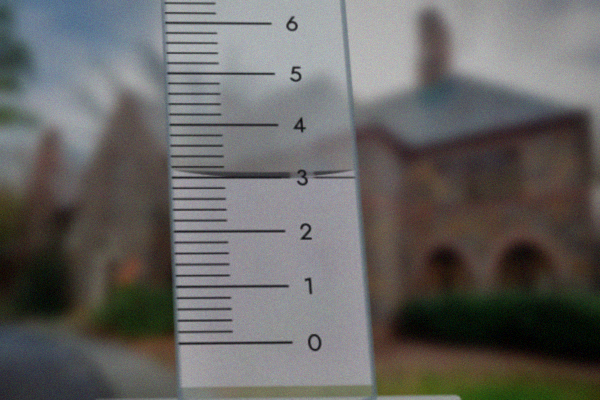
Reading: 3 (mL)
